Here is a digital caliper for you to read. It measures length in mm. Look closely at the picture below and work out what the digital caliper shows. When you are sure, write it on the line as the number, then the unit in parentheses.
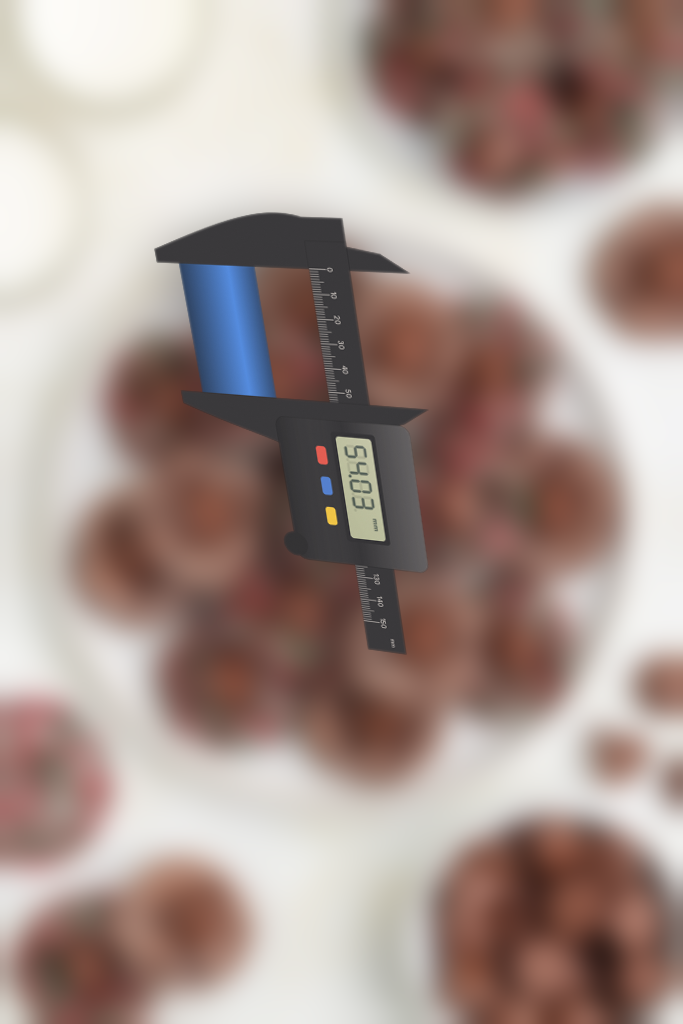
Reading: 54.03 (mm)
